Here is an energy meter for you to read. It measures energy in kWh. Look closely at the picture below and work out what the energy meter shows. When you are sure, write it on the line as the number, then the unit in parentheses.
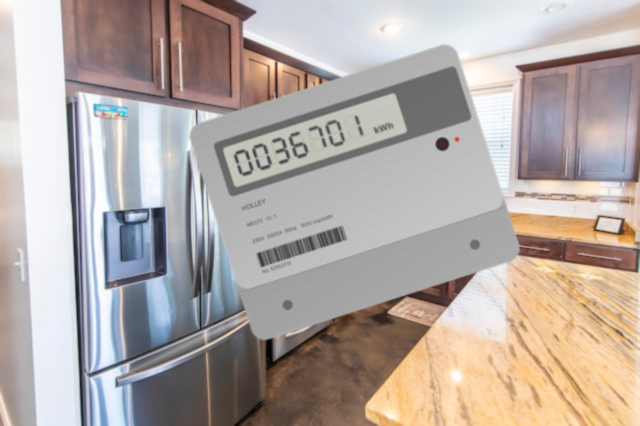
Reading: 36701 (kWh)
